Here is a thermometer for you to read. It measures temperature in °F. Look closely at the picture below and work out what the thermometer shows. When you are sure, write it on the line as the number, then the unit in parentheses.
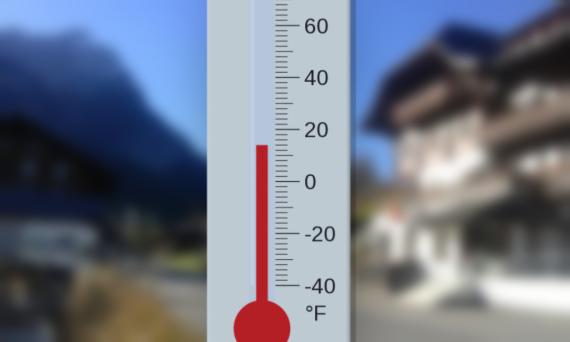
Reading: 14 (°F)
